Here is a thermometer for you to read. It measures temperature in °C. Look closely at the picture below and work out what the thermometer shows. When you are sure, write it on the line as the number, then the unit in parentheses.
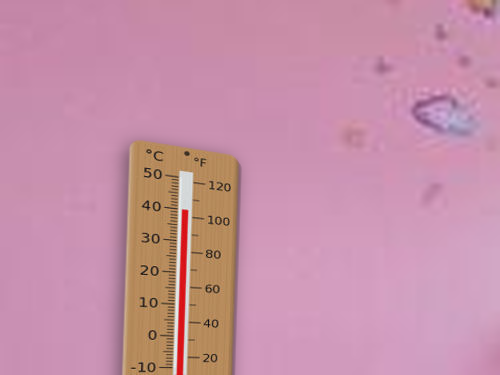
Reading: 40 (°C)
